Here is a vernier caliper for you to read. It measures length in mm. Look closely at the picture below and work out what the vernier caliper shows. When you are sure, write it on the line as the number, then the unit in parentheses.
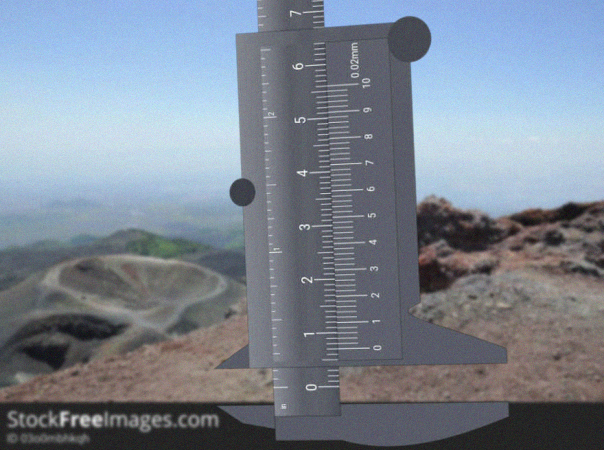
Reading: 7.0 (mm)
